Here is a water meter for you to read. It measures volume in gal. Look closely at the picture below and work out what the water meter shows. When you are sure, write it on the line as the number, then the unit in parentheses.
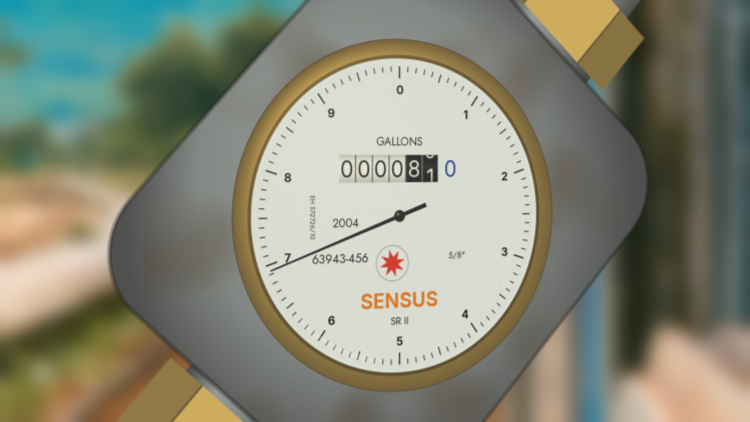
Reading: 806.9 (gal)
